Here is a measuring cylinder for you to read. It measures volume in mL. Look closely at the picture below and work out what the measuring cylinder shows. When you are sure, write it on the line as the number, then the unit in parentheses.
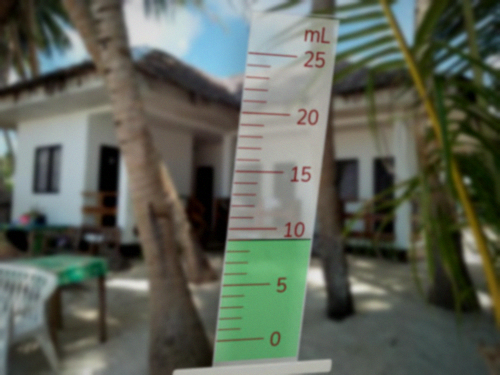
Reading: 9 (mL)
